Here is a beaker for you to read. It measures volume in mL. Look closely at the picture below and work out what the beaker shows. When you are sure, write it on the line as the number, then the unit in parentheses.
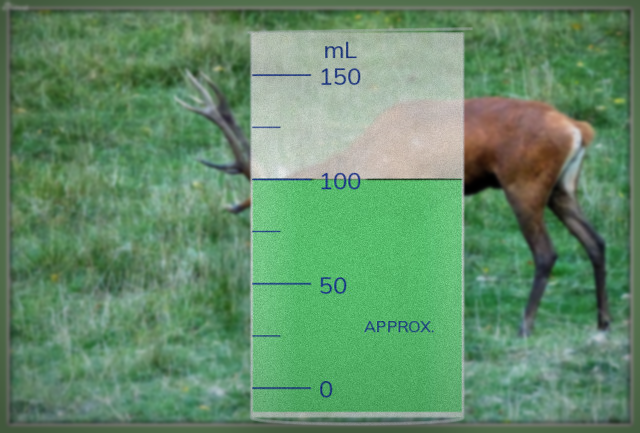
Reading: 100 (mL)
